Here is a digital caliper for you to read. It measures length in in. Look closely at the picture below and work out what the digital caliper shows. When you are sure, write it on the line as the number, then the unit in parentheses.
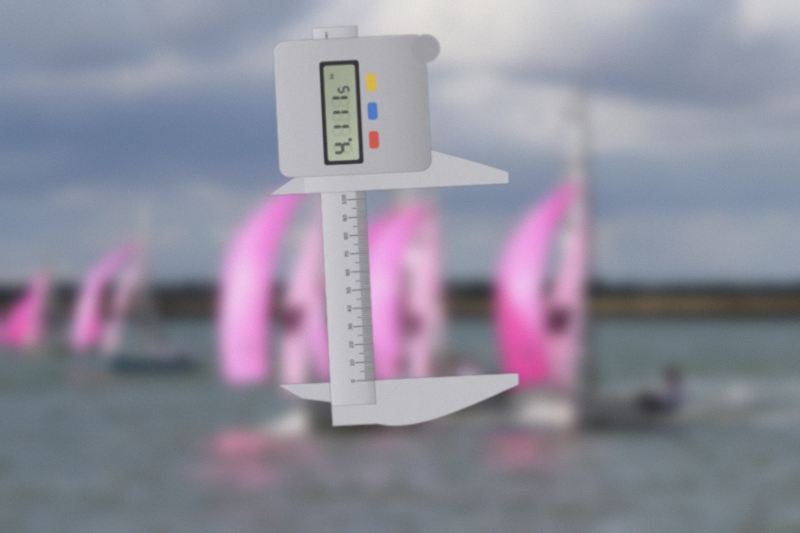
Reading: 4.1115 (in)
